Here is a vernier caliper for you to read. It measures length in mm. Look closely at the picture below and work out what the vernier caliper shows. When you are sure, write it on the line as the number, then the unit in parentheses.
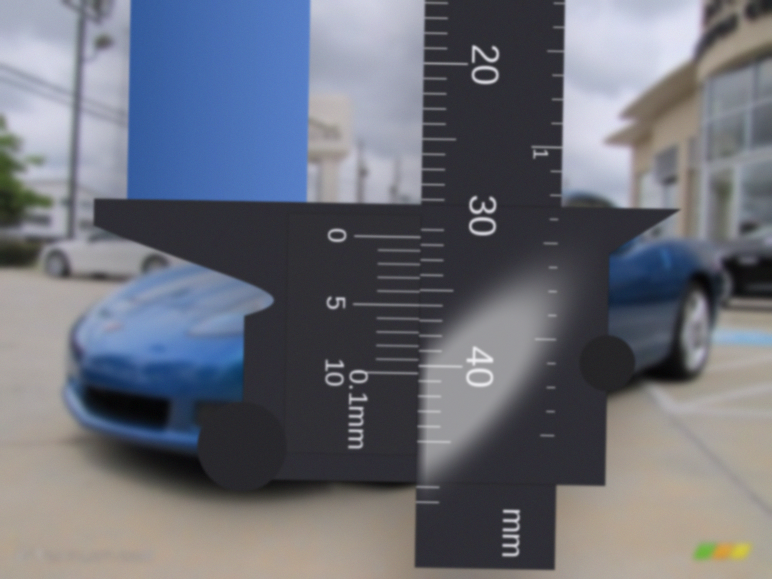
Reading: 31.5 (mm)
